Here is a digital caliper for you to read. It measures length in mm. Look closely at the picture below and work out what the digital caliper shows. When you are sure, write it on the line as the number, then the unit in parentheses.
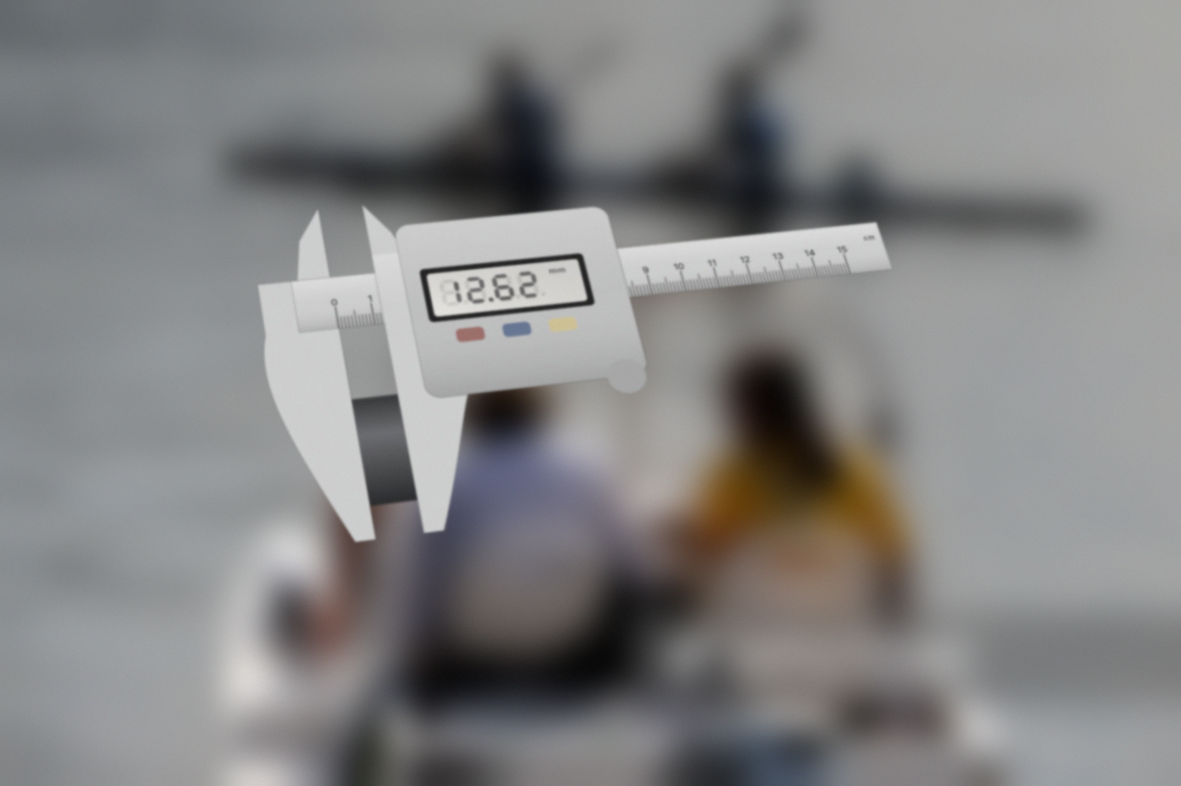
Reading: 12.62 (mm)
